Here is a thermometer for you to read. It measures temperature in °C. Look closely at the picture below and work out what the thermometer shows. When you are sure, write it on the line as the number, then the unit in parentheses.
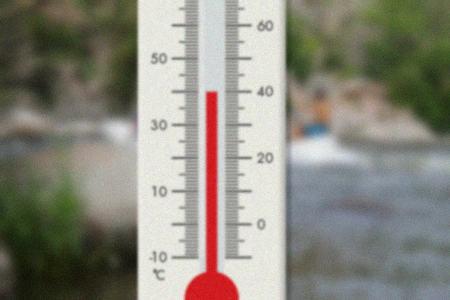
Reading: 40 (°C)
